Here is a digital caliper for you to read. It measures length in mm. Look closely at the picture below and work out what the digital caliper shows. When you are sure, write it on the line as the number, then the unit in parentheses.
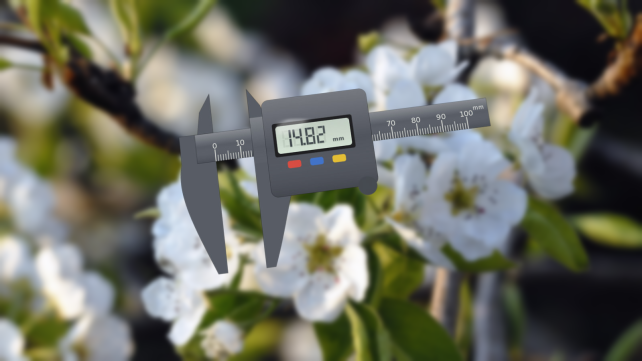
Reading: 14.82 (mm)
